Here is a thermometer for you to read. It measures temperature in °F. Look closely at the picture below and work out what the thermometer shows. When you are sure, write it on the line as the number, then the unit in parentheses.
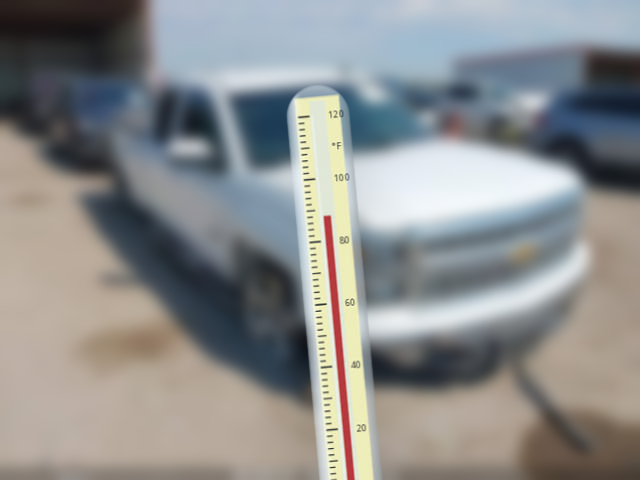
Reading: 88 (°F)
